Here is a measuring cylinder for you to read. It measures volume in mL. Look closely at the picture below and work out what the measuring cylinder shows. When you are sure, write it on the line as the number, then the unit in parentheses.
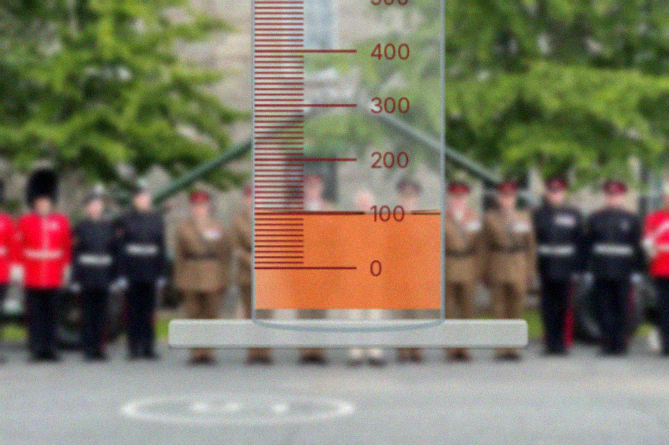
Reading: 100 (mL)
